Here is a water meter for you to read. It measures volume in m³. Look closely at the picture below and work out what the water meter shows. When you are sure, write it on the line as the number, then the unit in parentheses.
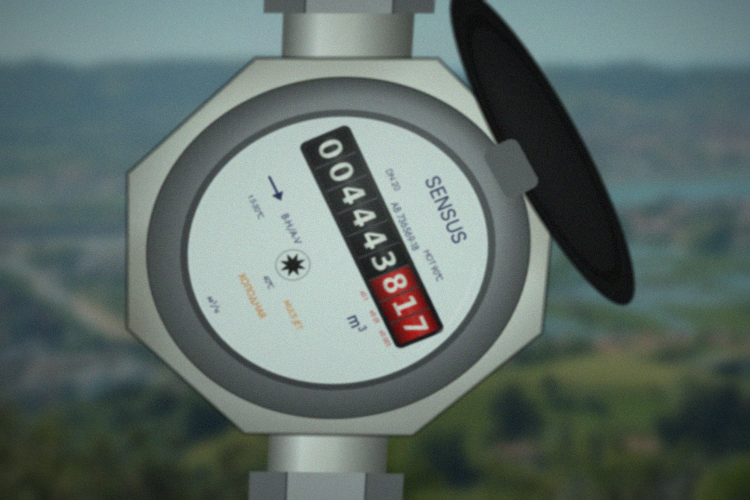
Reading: 4443.817 (m³)
